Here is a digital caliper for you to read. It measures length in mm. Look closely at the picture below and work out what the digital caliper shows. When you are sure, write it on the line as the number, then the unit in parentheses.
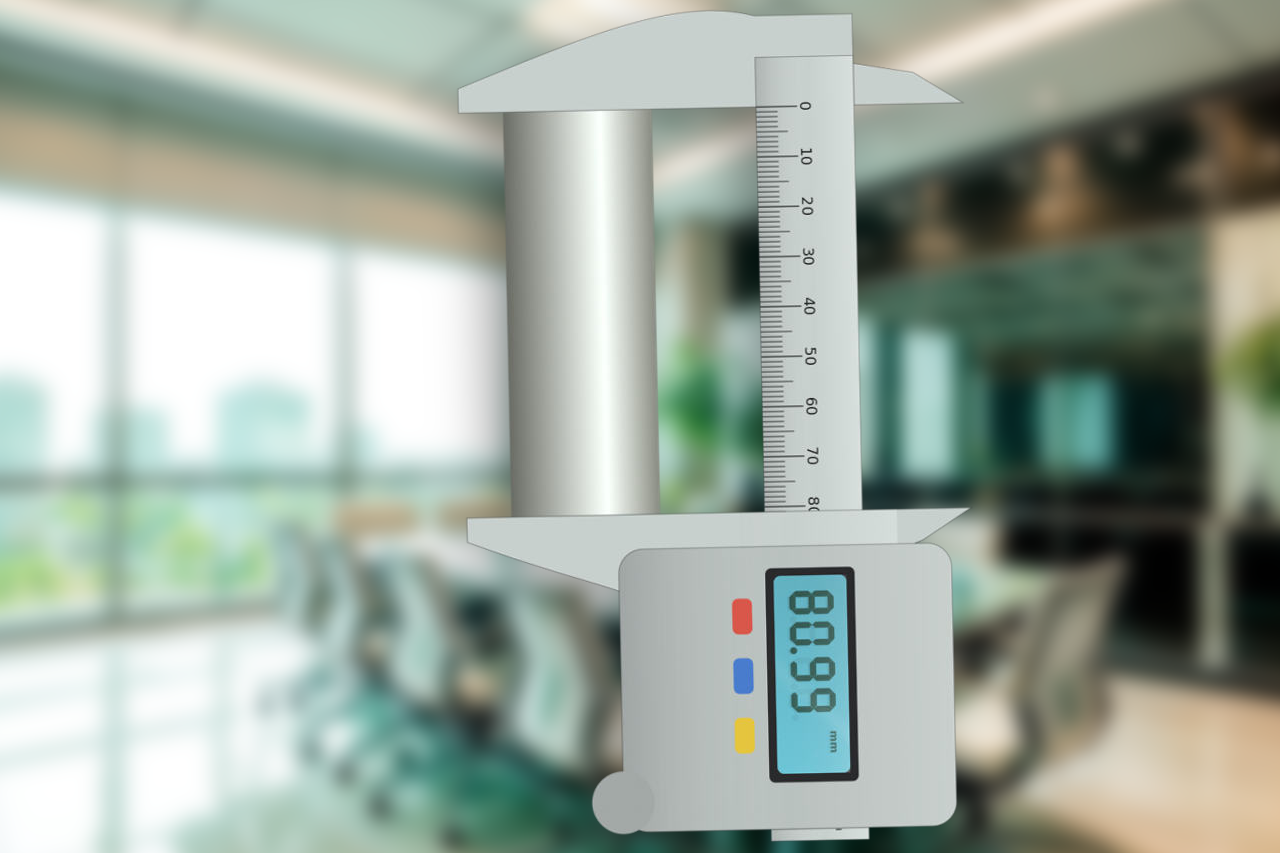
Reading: 80.99 (mm)
